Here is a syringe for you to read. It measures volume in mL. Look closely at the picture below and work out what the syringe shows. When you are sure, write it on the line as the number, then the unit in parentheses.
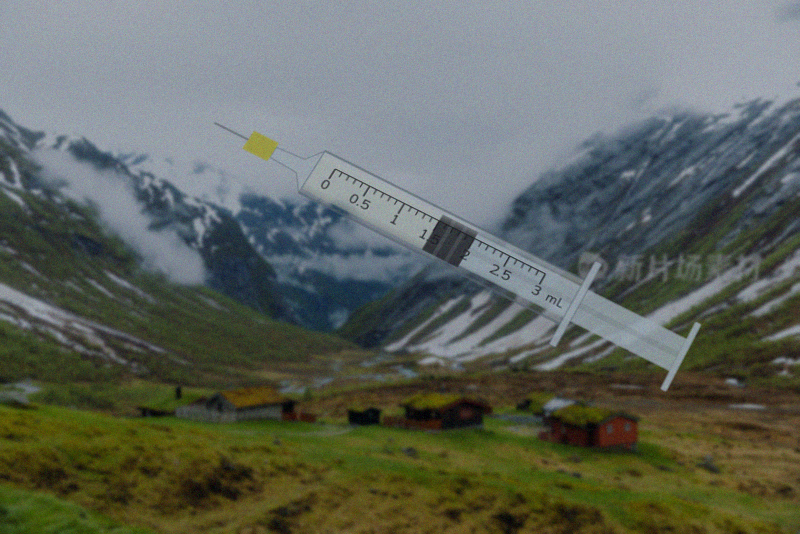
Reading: 1.5 (mL)
